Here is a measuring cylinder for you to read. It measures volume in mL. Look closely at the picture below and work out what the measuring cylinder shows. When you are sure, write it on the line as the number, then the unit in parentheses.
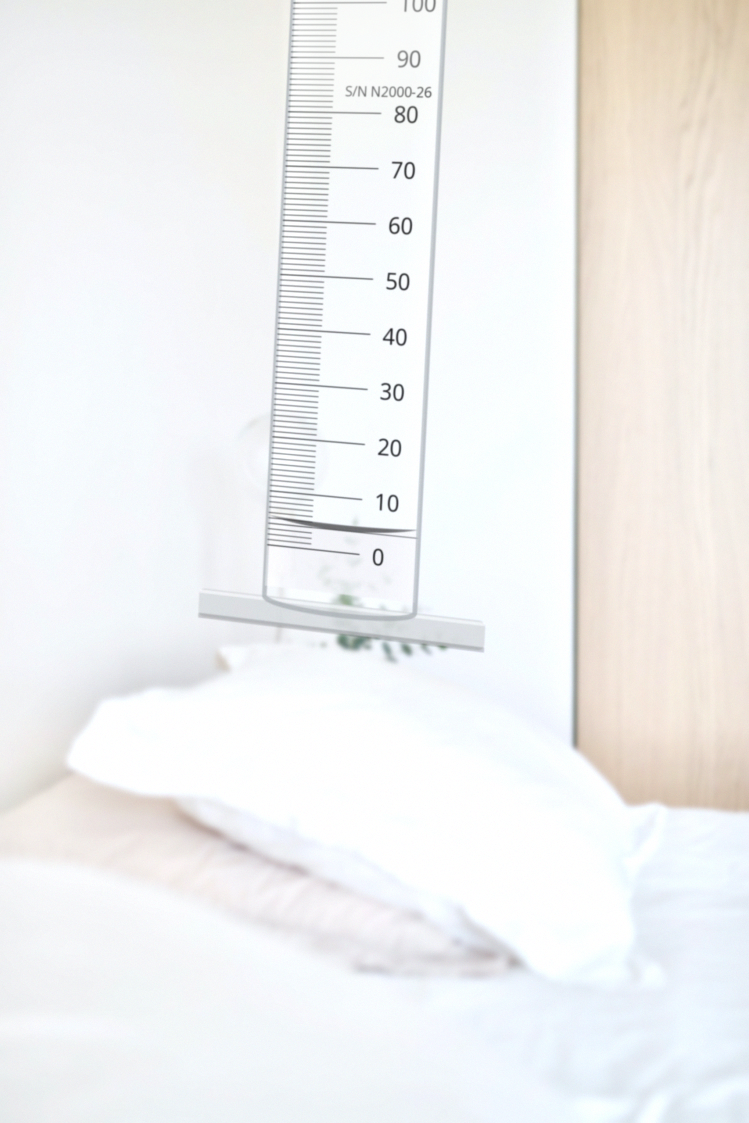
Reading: 4 (mL)
